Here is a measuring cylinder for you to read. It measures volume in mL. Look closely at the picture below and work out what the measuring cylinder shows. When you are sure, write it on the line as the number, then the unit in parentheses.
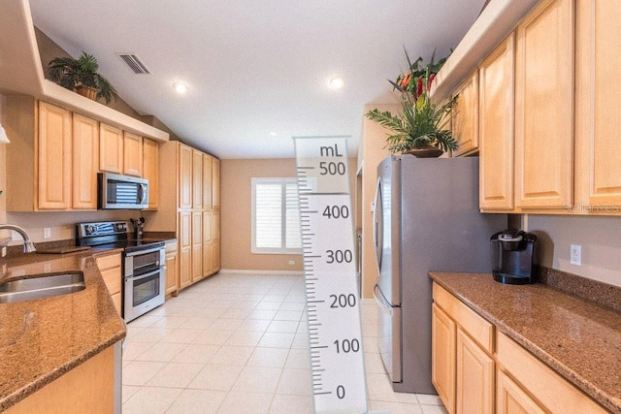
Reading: 440 (mL)
